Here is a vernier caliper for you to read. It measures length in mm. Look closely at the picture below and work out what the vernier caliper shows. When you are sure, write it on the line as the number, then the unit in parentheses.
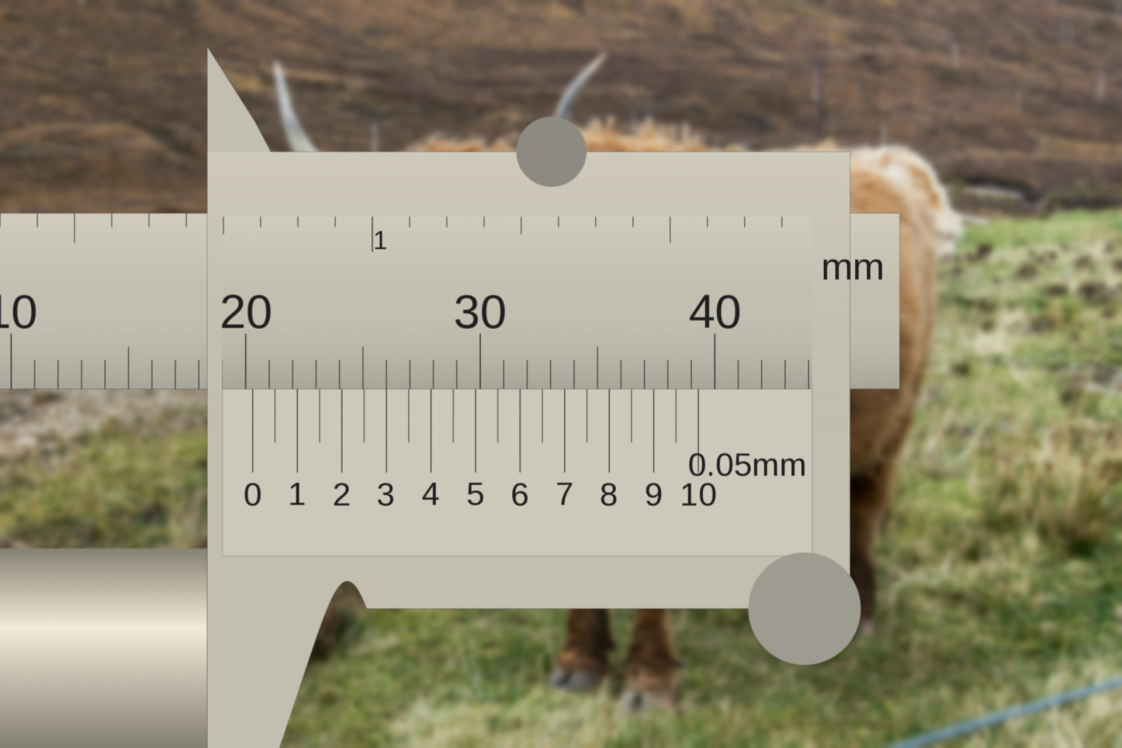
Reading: 20.30 (mm)
